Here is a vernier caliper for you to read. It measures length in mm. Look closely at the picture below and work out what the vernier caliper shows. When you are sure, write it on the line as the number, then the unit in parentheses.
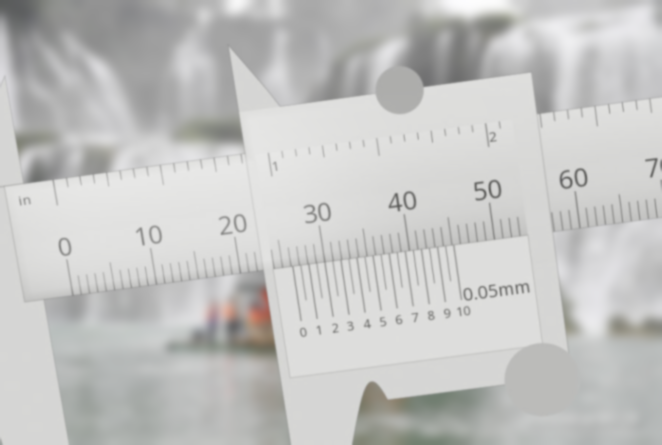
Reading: 26.2 (mm)
